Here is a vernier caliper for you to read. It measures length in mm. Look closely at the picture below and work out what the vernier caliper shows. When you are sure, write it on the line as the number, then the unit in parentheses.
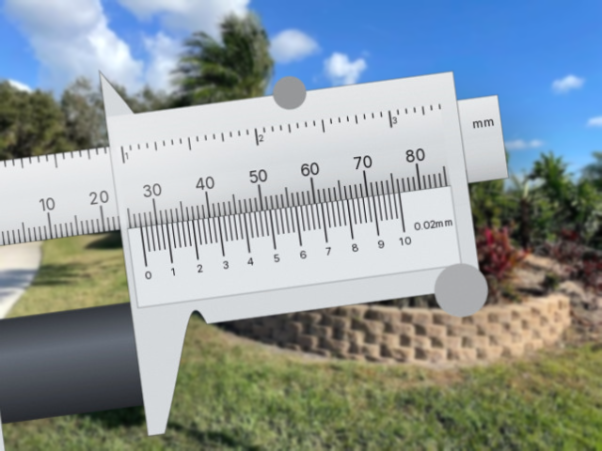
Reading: 27.0 (mm)
